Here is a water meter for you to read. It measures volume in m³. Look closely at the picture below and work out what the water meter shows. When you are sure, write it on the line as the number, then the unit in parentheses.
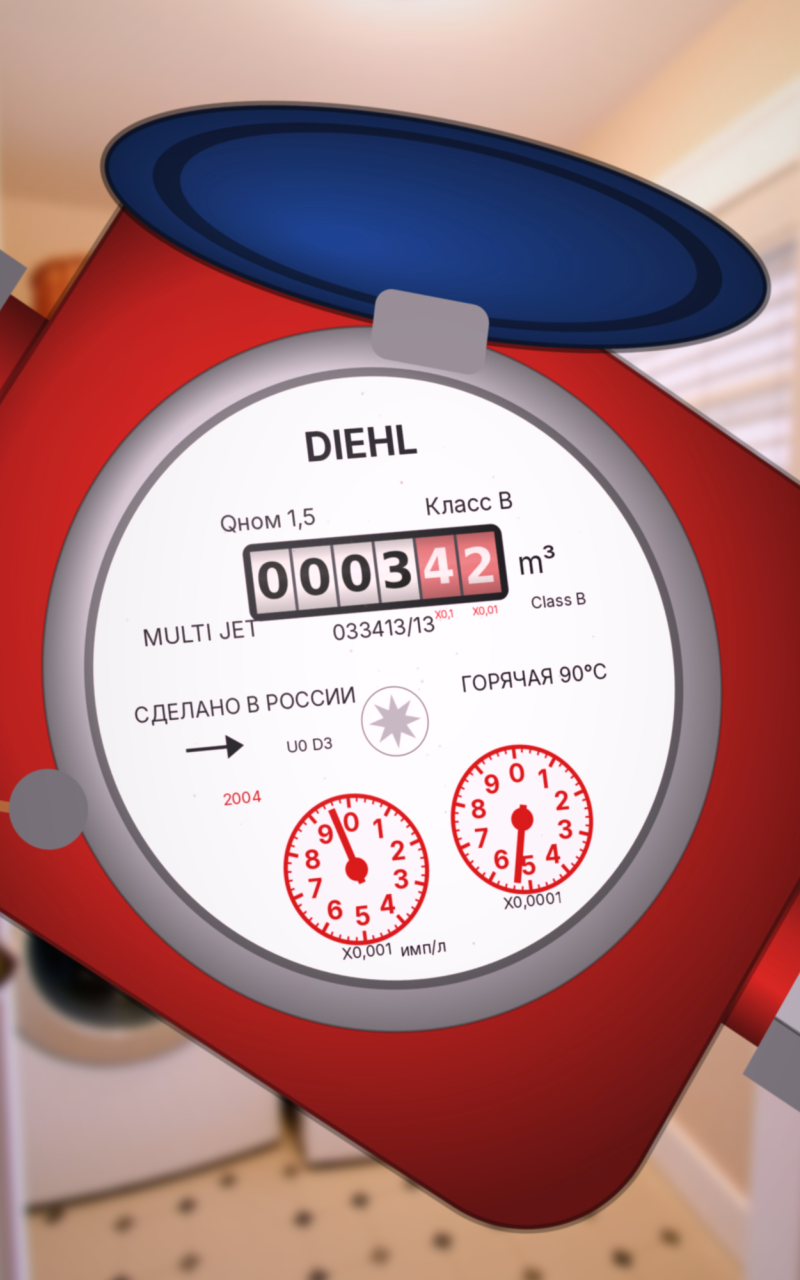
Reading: 3.4195 (m³)
